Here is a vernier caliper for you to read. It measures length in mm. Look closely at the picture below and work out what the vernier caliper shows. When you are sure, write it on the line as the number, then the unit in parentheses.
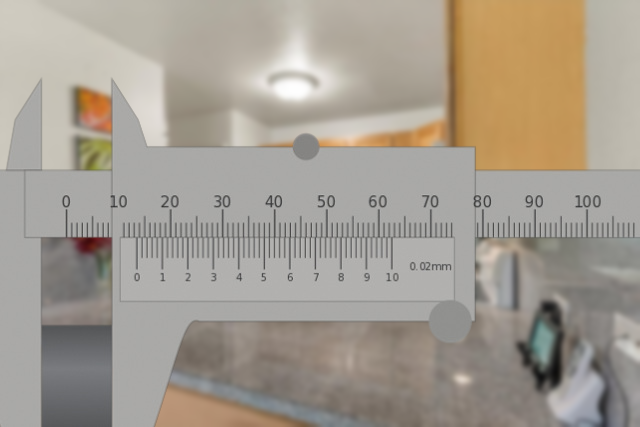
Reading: 13.5 (mm)
